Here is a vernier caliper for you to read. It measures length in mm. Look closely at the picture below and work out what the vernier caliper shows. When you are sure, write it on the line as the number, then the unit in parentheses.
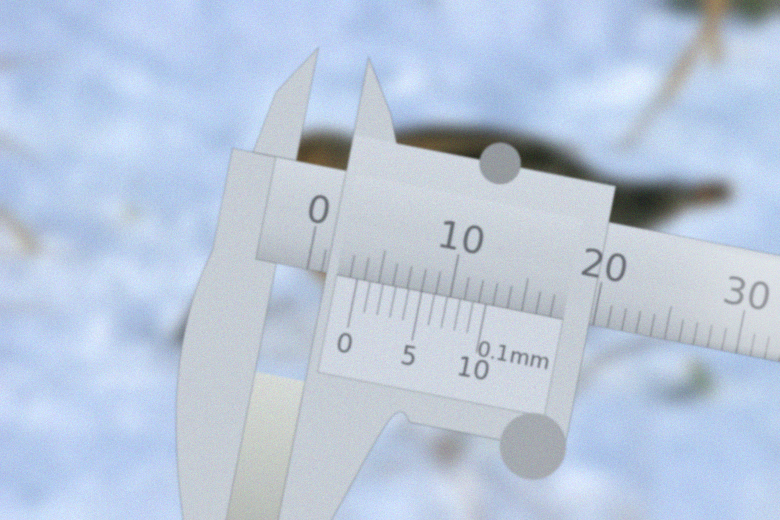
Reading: 3.5 (mm)
